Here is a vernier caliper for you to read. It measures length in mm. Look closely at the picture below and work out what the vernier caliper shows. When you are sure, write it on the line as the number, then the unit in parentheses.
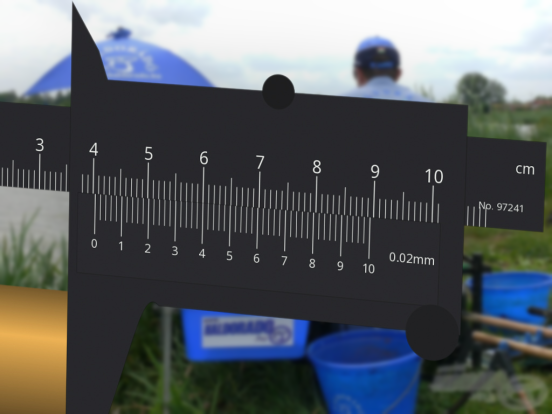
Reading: 40.4 (mm)
